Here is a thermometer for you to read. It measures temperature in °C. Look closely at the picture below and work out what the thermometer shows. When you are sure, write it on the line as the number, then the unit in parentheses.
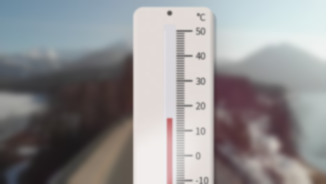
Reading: 15 (°C)
